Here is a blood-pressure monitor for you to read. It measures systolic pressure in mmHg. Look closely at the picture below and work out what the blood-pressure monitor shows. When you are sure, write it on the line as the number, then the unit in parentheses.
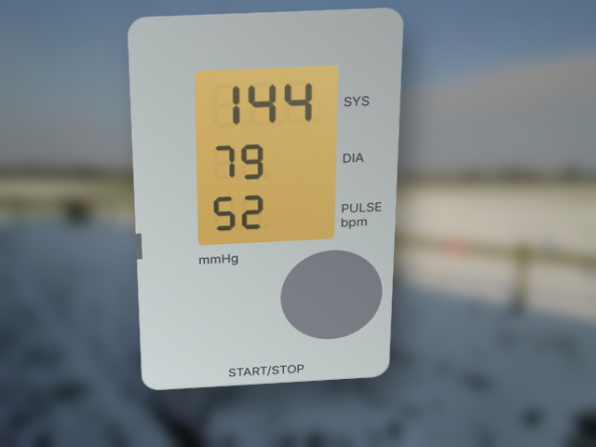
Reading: 144 (mmHg)
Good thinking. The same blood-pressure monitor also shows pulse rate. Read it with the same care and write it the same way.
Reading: 52 (bpm)
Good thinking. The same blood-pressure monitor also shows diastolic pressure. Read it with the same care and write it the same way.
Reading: 79 (mmHg)
